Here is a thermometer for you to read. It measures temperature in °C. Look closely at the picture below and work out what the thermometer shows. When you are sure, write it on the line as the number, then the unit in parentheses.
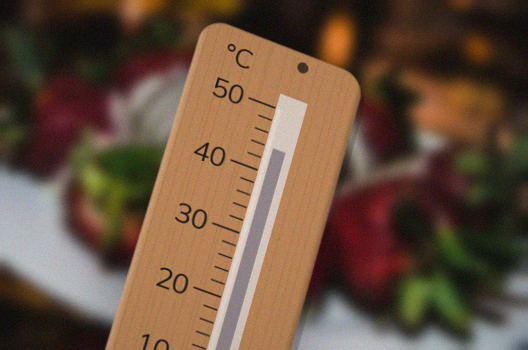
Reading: 44 (°C)
